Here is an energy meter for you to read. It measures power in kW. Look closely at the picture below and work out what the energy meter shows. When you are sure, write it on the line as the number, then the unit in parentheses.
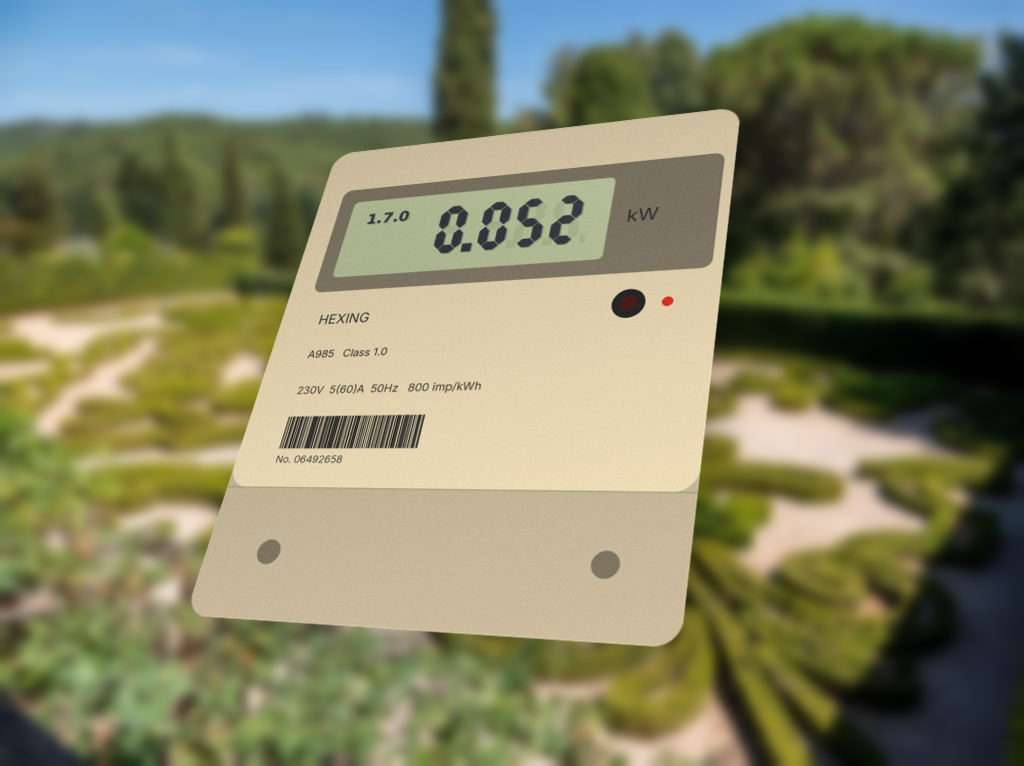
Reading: 0.052 (kW)
